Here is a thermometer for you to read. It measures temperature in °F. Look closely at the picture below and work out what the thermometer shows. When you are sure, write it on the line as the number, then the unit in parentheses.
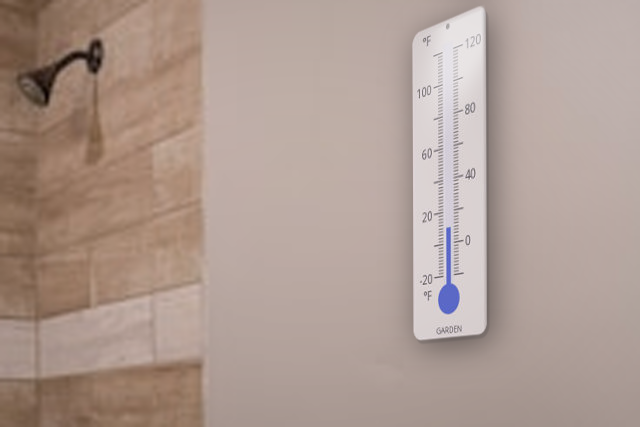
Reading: 10 (°F)
